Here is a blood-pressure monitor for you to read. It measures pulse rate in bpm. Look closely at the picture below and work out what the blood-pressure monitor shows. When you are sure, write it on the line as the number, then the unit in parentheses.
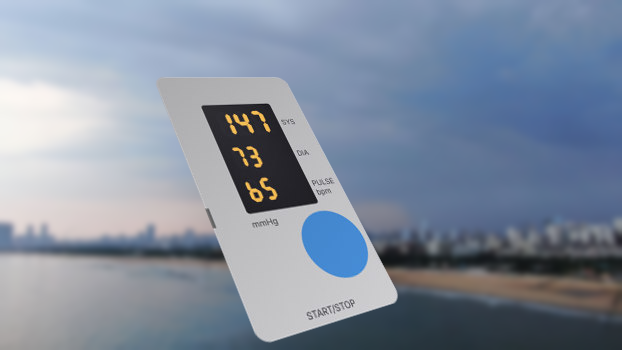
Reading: 65 (bpm)
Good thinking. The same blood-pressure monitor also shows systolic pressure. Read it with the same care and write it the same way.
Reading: 147 (mmHg)
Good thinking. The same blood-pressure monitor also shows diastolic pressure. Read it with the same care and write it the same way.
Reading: 73 (mmHg)
